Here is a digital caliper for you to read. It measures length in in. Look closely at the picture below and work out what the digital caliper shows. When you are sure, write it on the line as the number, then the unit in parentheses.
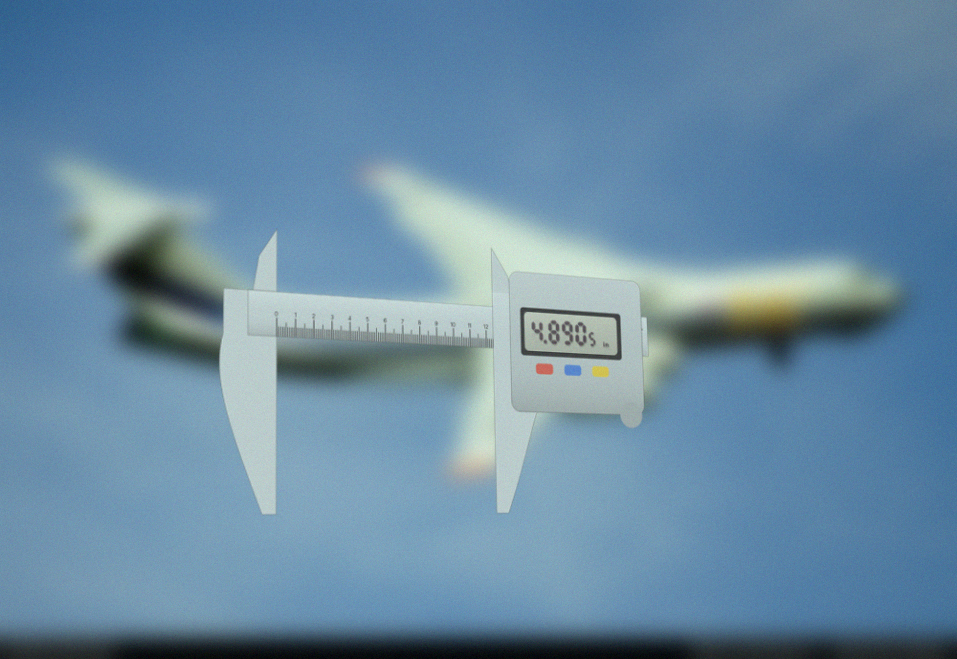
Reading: 4.8905 (in)
